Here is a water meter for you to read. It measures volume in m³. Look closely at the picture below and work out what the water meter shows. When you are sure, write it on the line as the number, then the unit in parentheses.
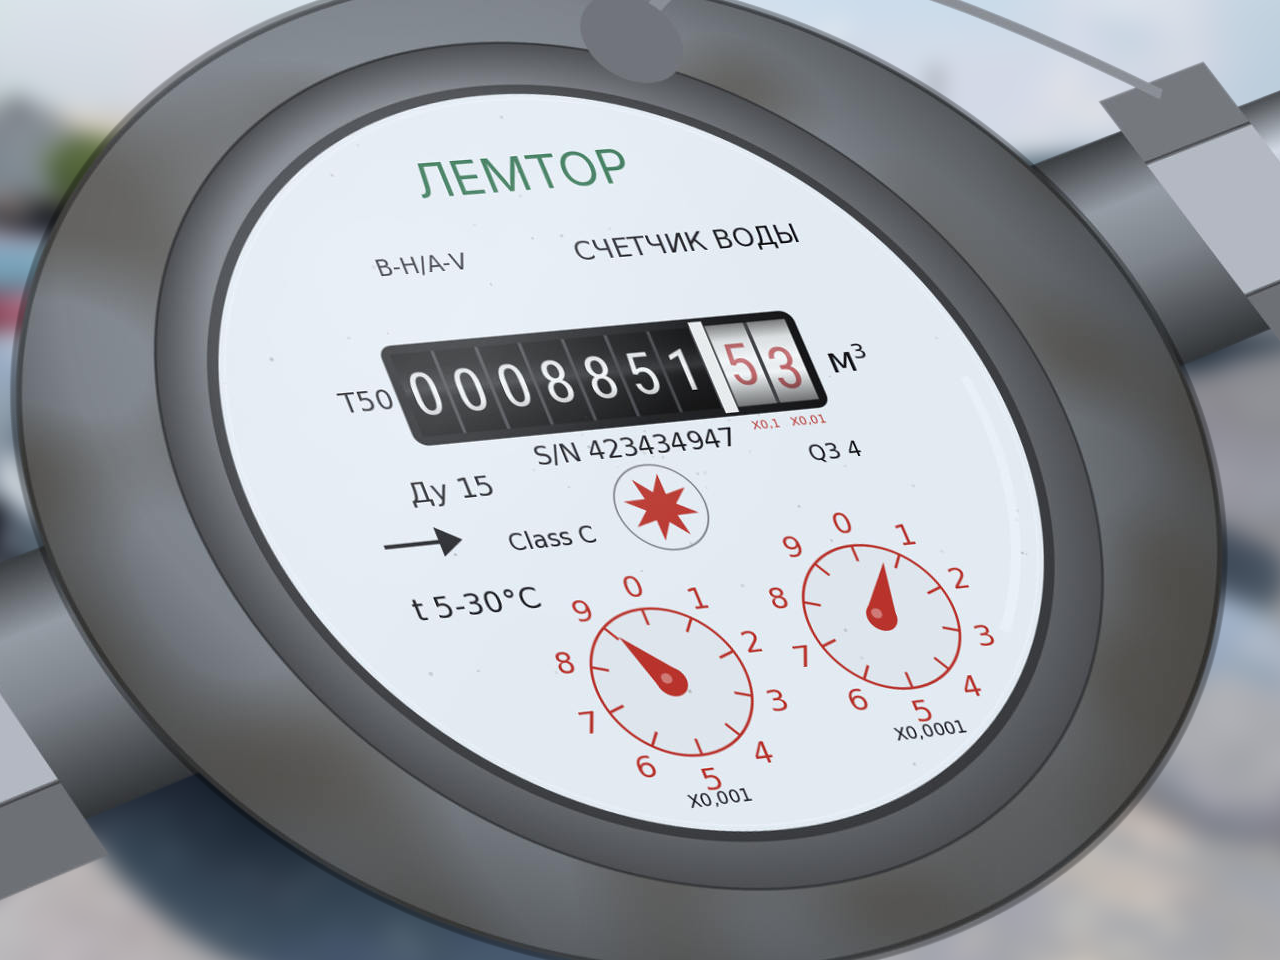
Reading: 8851.5290 (m³)
